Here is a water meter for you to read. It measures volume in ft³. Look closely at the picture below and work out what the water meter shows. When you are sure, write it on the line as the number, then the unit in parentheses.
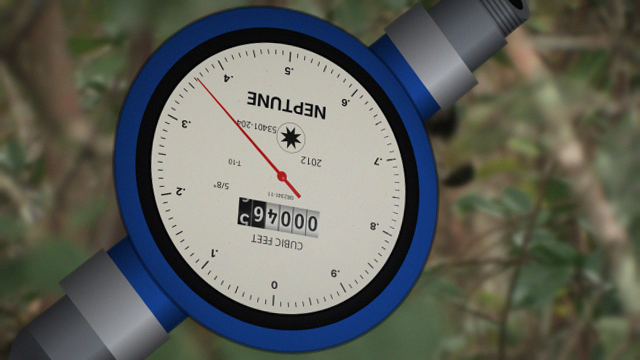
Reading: 465.36 (ft³)
